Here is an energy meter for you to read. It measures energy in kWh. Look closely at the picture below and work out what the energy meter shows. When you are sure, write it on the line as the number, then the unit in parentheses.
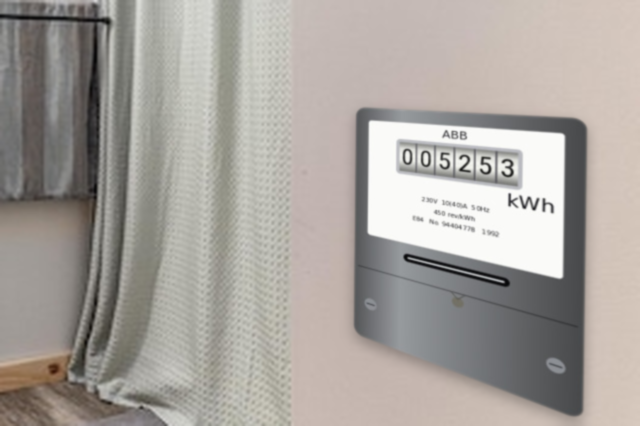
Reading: 5253 (kWh)
